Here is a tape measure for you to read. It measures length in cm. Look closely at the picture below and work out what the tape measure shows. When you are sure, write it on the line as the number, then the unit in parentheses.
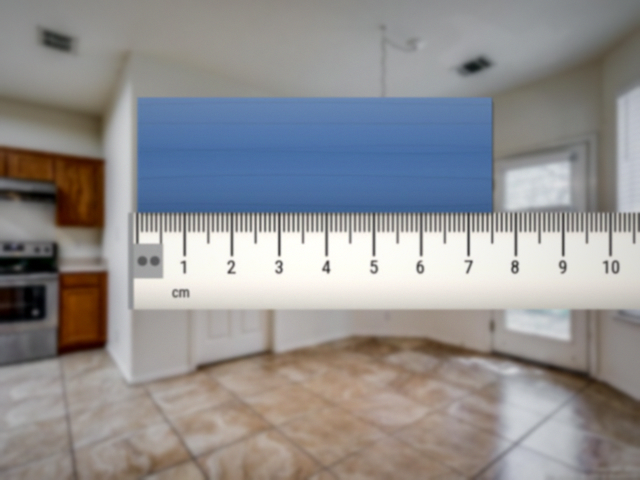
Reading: 7.5 (cm)
